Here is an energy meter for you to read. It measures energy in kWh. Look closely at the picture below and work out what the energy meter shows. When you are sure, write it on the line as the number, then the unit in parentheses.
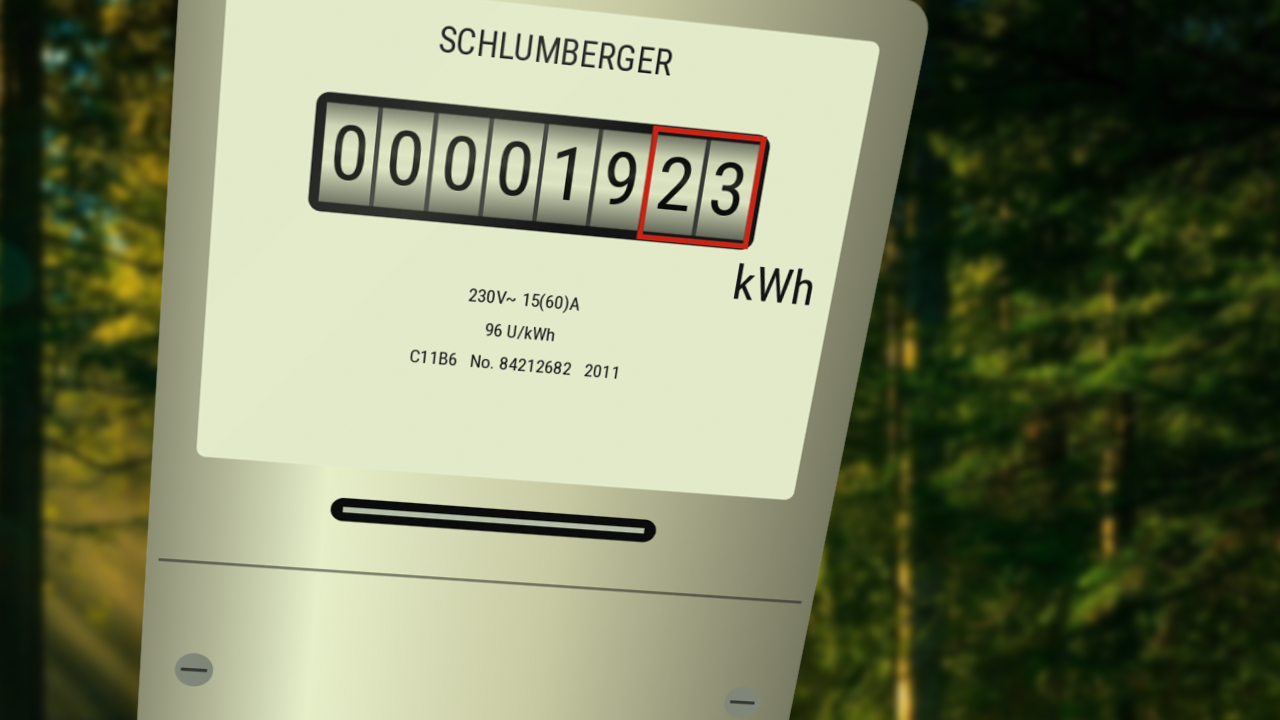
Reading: 19.23 (kWh)
